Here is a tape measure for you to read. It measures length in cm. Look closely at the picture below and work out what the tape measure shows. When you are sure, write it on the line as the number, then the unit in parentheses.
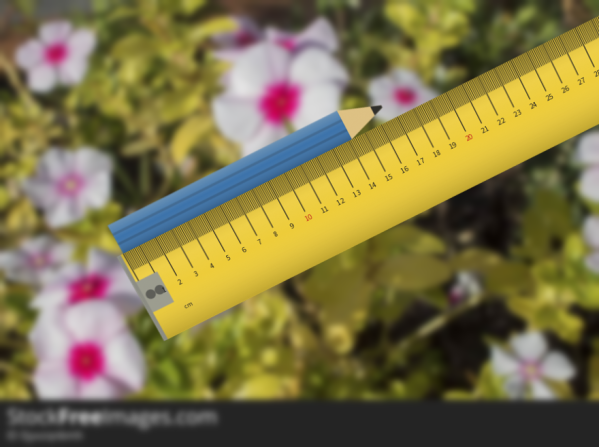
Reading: 16.5 (cm)
